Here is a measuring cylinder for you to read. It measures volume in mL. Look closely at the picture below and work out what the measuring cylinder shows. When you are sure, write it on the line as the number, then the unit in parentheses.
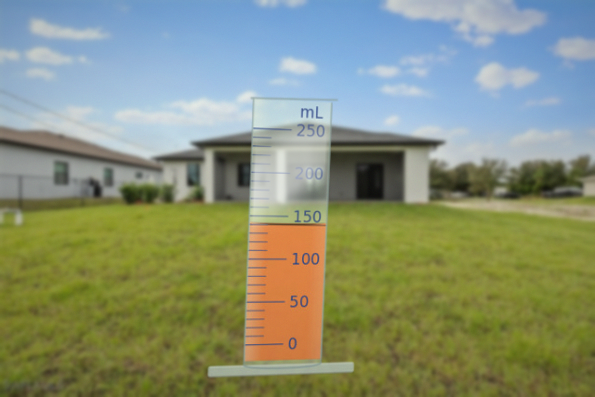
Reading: 140 (mL)
